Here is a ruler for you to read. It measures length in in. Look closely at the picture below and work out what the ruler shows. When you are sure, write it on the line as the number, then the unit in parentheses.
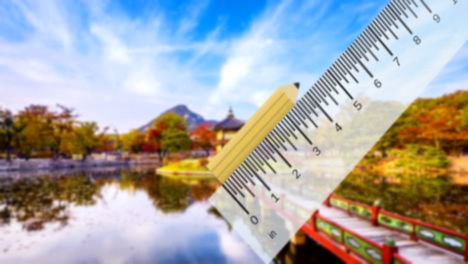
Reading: 4 (in)
